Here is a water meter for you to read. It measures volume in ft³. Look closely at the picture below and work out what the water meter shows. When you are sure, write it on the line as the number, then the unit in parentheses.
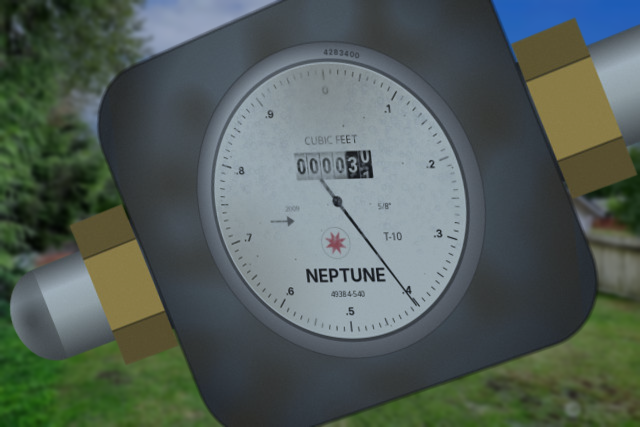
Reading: 30.40 (ft³)
